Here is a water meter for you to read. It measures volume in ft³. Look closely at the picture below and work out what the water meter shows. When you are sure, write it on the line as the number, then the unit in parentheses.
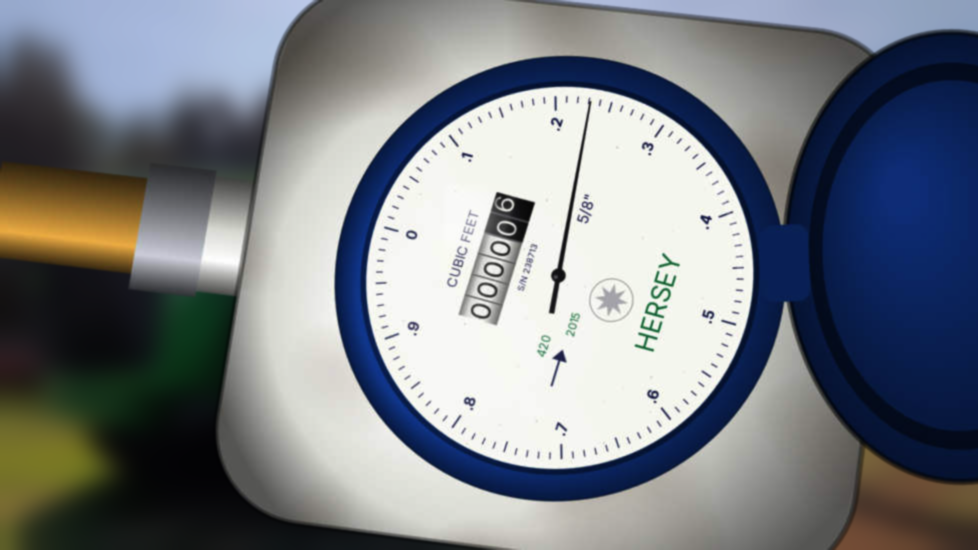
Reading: 6.23 (ft³)
